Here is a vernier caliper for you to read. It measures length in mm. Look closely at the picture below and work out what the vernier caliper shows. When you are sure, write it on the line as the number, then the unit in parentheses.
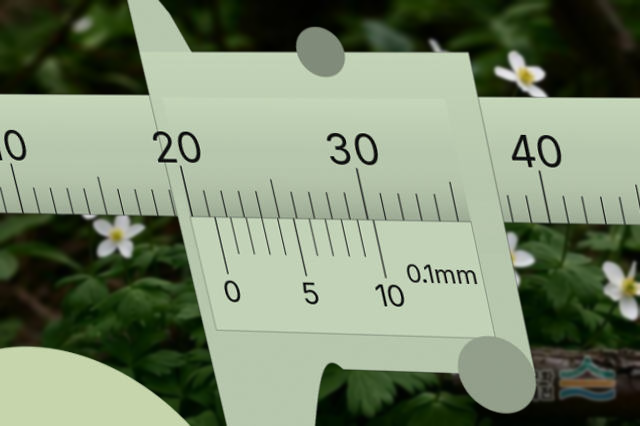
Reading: 21.3 (mm)
